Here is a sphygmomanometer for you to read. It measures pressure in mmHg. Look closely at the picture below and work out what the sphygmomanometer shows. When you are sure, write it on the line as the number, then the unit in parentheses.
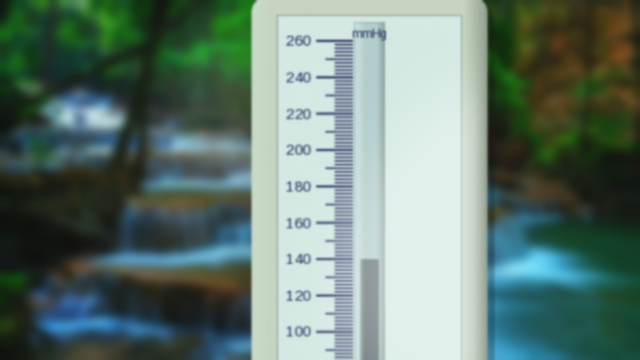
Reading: 140 (mmHg)
